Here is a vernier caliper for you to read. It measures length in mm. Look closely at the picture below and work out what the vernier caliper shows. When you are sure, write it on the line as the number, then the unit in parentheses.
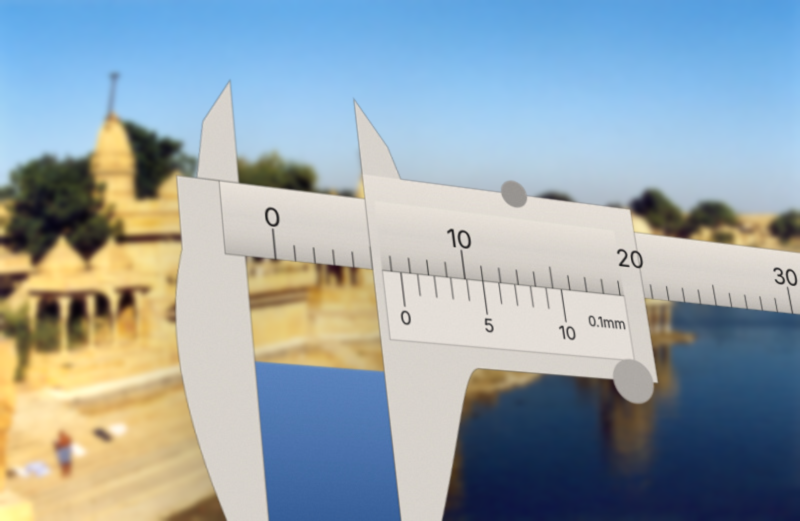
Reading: 6.5 (mm)
